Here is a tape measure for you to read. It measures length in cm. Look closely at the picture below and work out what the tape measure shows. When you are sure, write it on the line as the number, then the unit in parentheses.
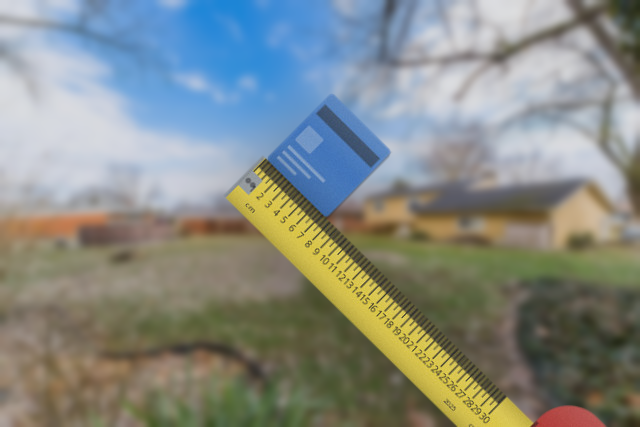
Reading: 7.5 (cm)
